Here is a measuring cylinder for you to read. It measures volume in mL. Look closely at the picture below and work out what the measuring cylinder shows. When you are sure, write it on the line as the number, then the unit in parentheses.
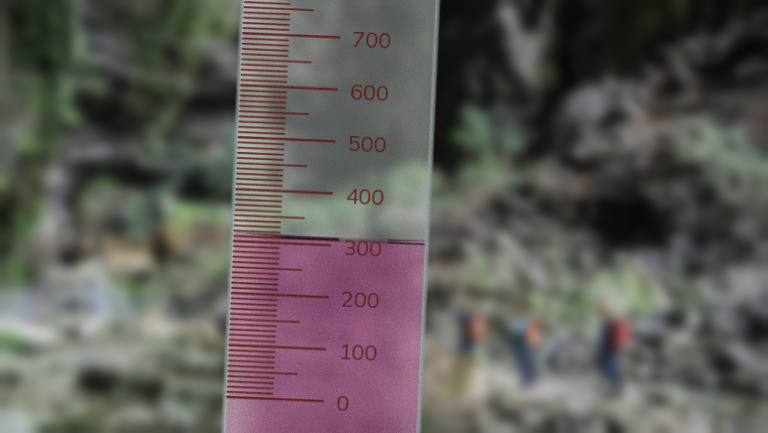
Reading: 310 (mL)
